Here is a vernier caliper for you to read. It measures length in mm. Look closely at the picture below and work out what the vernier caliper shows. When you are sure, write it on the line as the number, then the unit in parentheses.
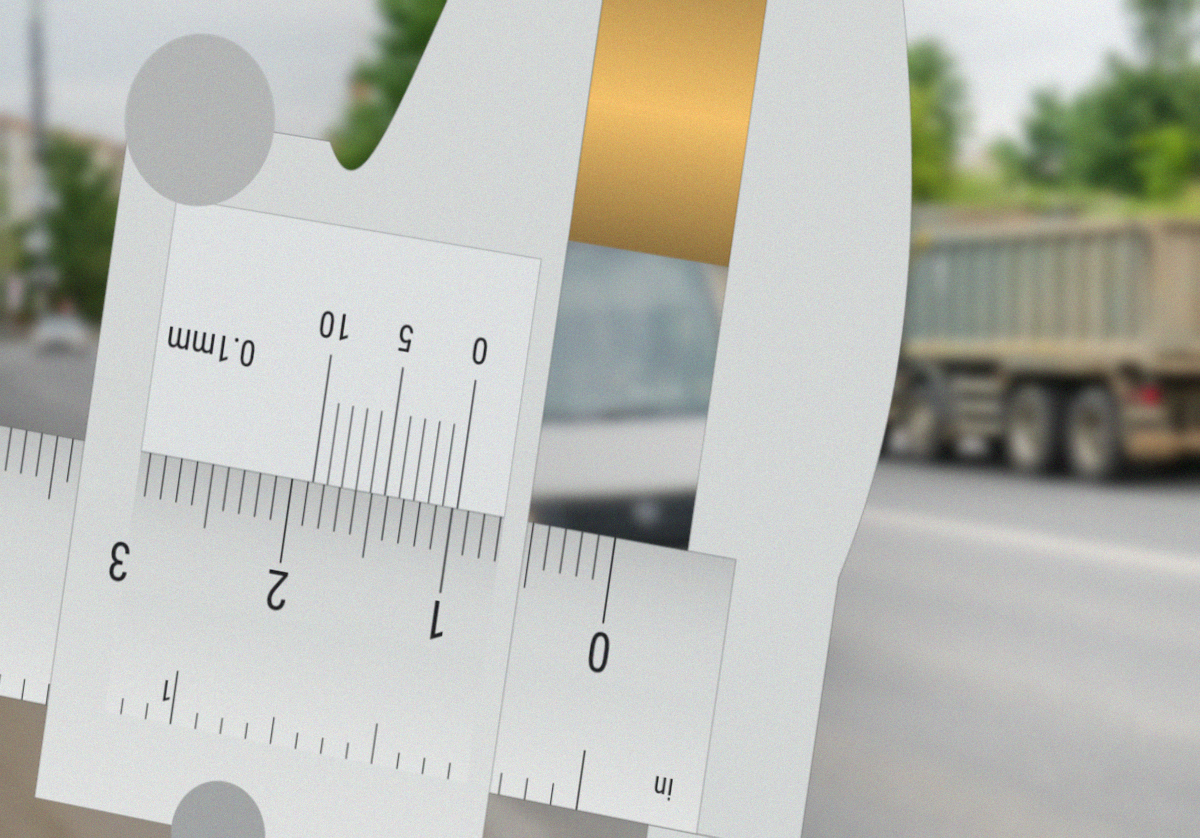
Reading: 9.7 (mm)
